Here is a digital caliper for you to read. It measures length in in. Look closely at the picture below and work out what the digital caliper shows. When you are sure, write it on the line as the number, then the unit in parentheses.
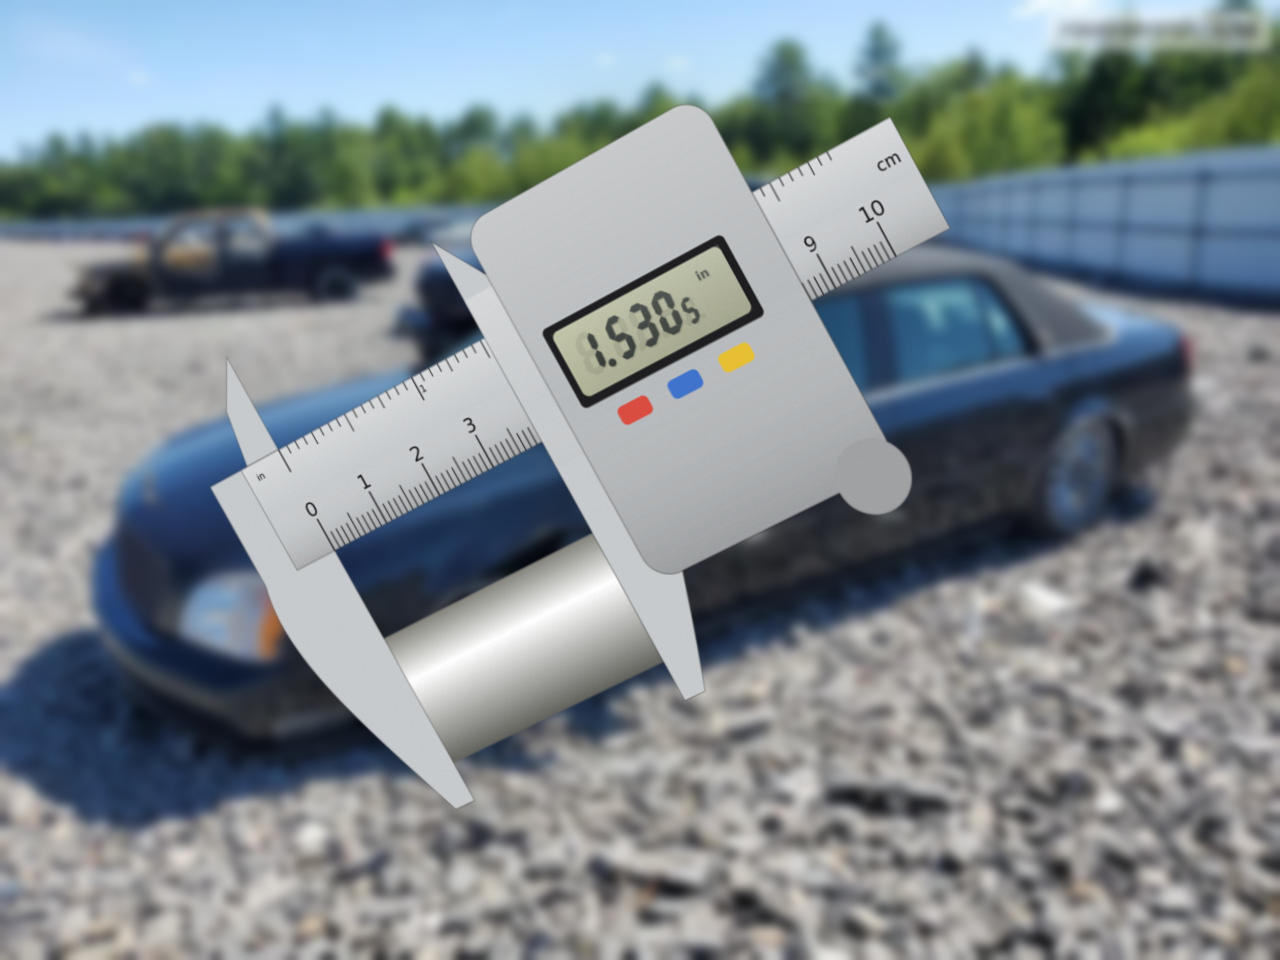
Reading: 1.5305 (in)
